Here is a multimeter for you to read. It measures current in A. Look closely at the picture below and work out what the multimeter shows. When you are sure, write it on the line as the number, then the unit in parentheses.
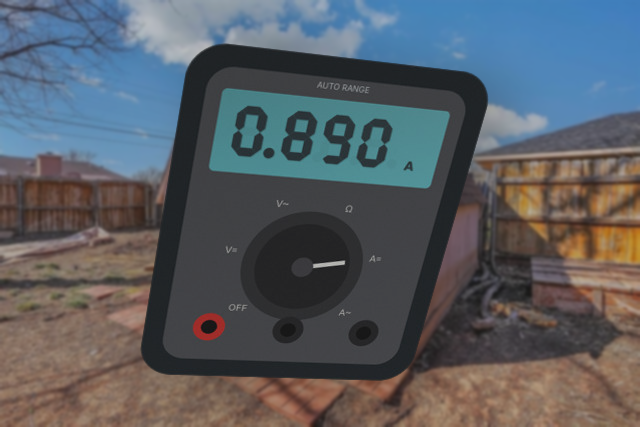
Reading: 0.890 (A)
